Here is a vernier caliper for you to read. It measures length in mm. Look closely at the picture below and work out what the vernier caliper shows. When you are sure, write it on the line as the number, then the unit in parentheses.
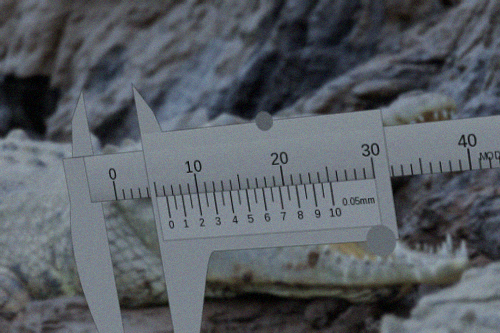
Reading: 6.2 (mm)
